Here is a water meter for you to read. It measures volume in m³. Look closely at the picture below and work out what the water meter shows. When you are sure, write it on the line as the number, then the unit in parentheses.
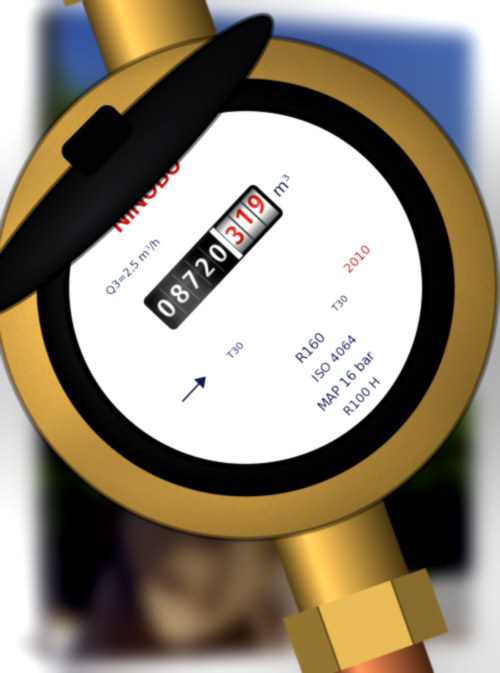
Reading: 8720.319 (m³)
